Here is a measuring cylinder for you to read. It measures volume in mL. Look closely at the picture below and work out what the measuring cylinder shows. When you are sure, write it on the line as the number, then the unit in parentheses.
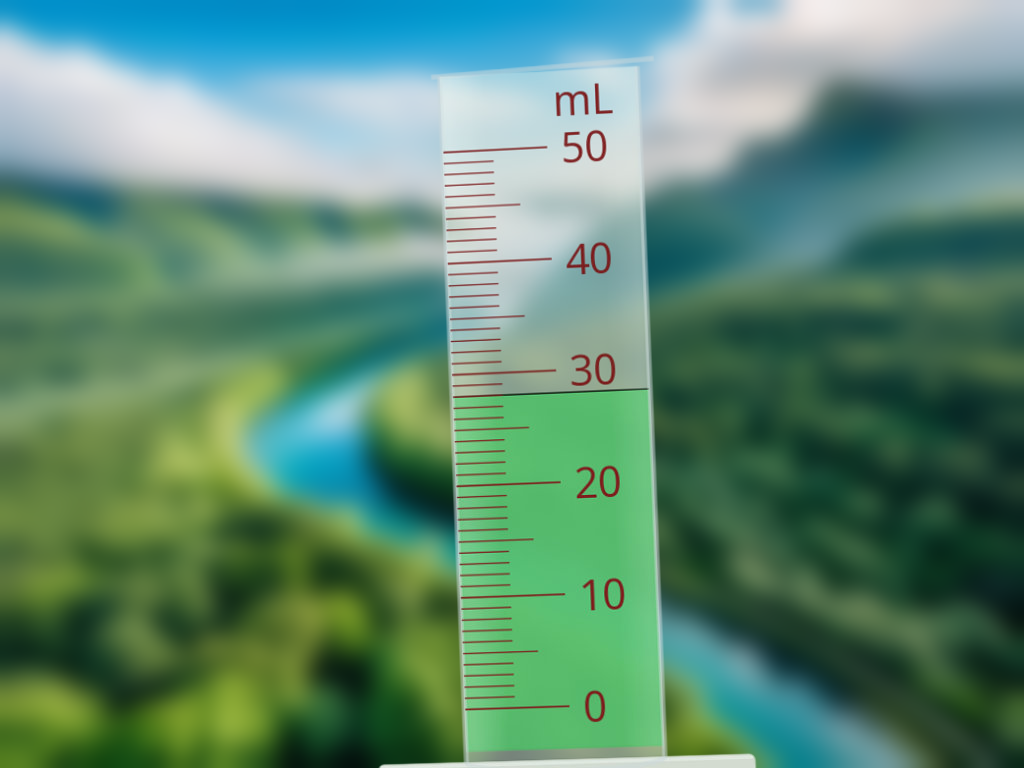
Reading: 28 (mL)
